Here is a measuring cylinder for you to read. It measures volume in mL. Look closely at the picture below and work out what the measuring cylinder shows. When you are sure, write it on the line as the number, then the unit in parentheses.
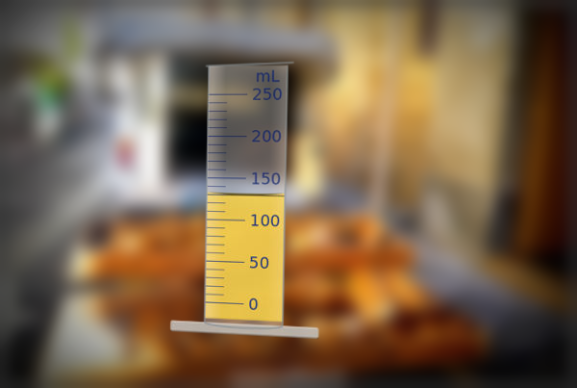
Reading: 130 (mL)
